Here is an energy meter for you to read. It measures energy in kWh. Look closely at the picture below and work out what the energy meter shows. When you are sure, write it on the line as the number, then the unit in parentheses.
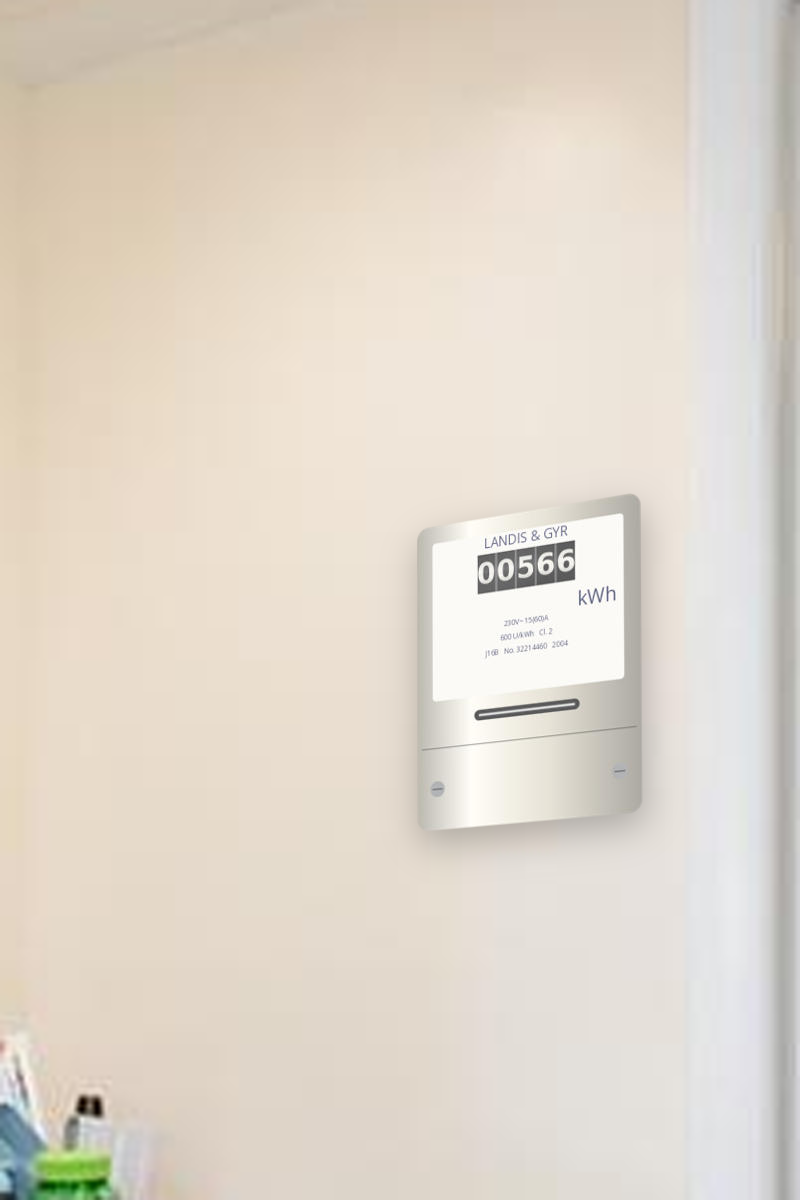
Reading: 566 (kWh)
